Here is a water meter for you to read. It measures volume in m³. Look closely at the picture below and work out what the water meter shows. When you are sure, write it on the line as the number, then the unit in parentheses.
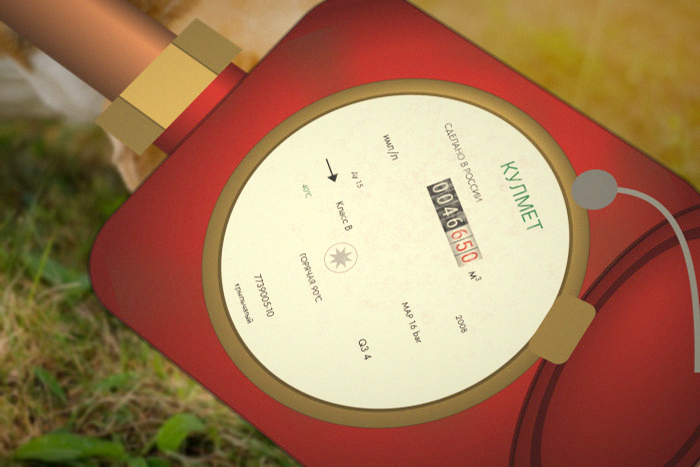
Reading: 46.650 (m³)
